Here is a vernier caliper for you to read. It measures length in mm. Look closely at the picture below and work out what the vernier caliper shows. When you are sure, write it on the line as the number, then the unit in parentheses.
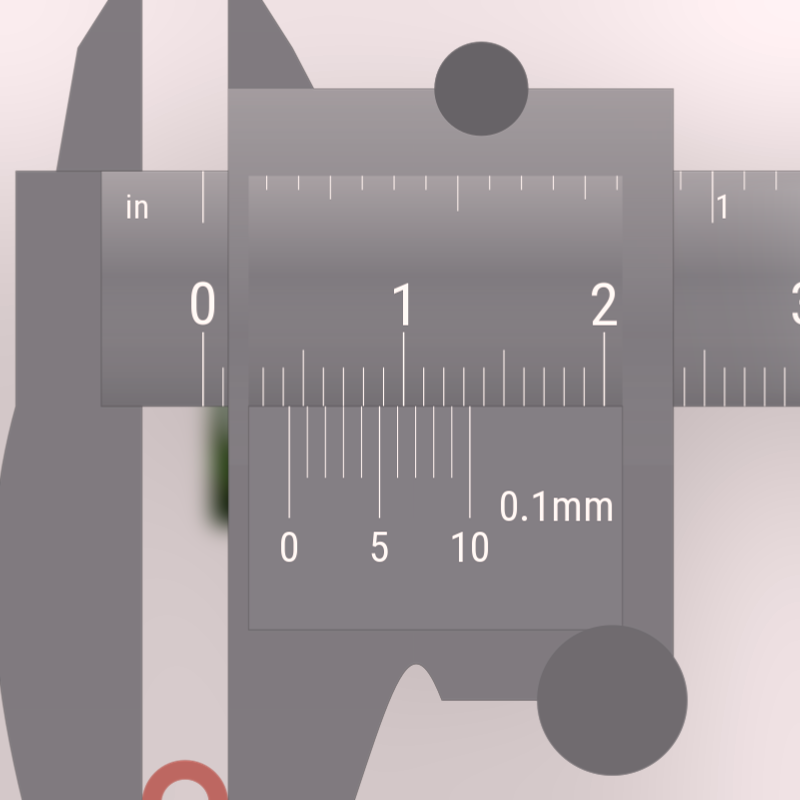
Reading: 4.3 (mm)
